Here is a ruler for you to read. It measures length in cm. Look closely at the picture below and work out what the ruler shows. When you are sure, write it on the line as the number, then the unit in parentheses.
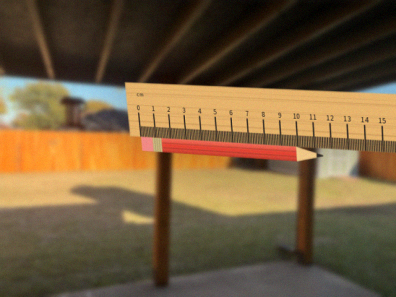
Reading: 11.5 (cm)
